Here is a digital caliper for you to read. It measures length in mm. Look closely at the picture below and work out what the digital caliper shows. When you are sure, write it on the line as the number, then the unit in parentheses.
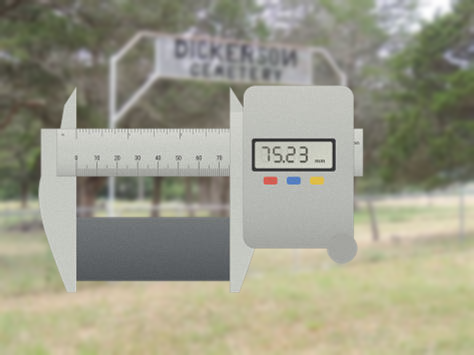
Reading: 75.23 (mm)
